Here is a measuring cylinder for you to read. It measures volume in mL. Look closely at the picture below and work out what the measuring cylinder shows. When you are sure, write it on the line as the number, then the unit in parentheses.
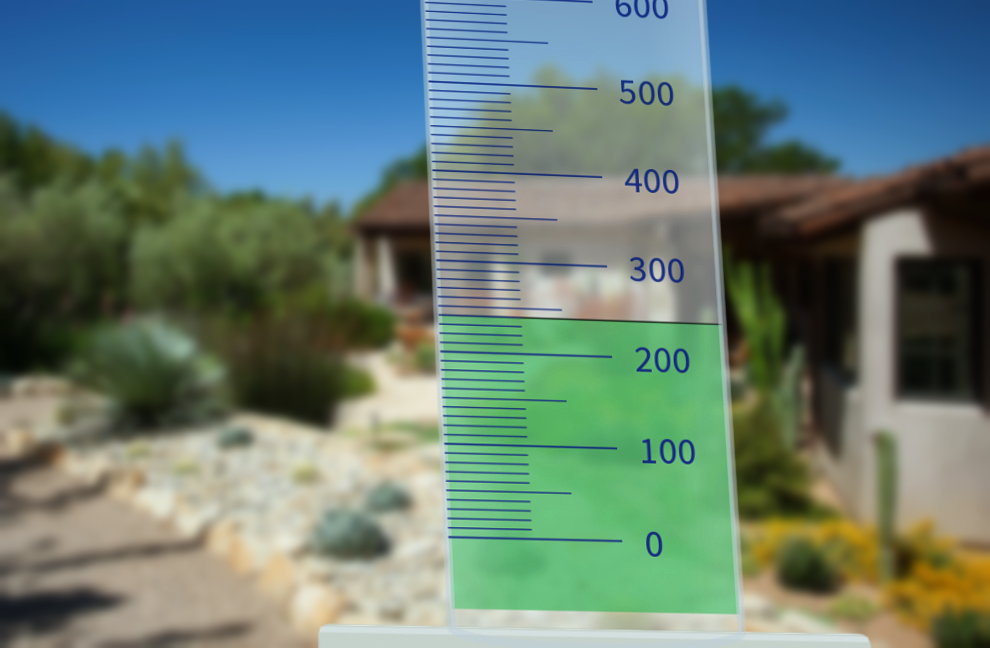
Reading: 240 (mL)
